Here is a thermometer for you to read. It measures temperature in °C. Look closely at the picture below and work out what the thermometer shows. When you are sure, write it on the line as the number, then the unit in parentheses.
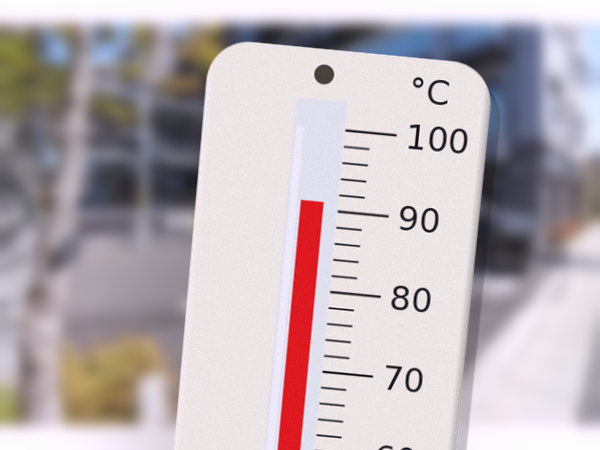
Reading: 91 (°C)
